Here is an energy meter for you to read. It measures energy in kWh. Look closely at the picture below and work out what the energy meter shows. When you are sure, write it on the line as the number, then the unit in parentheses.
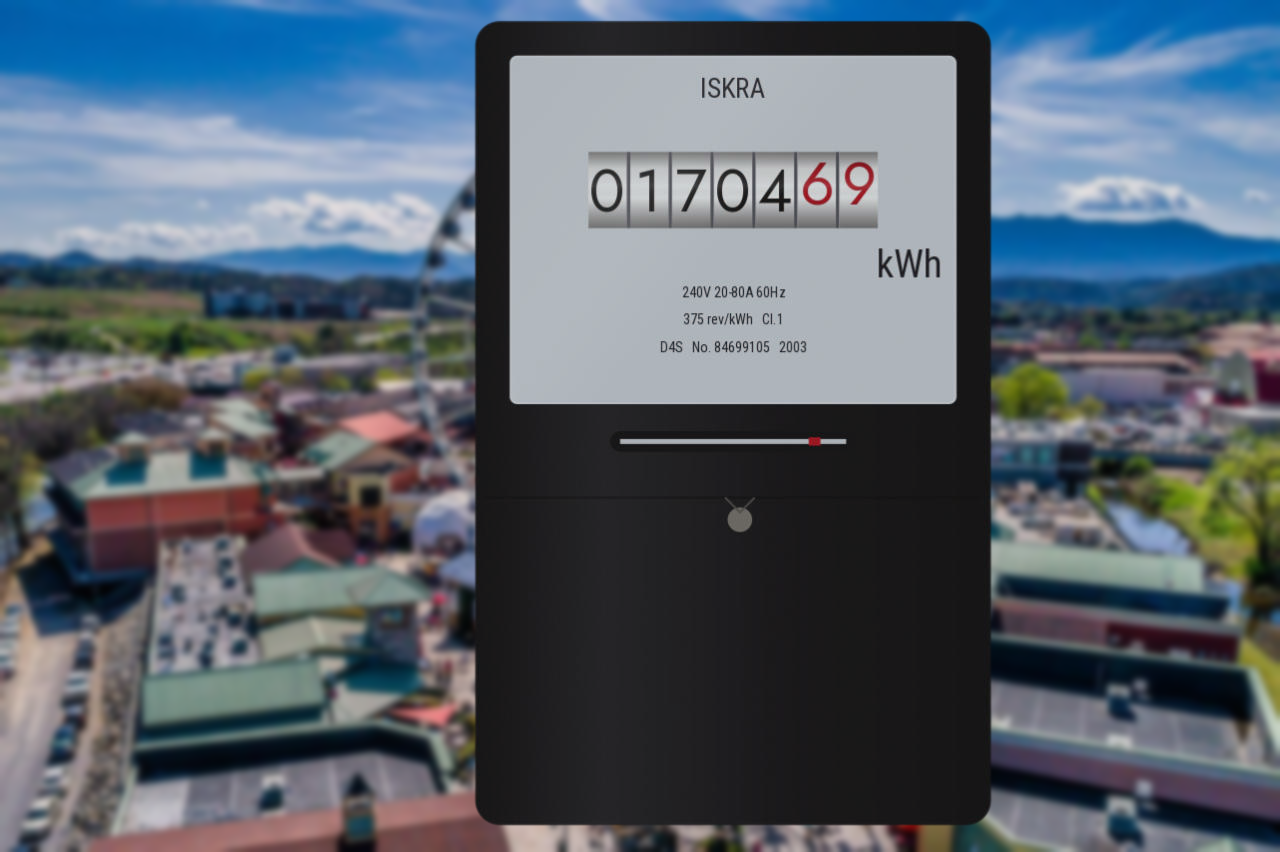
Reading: 1704.69 (kWh)
